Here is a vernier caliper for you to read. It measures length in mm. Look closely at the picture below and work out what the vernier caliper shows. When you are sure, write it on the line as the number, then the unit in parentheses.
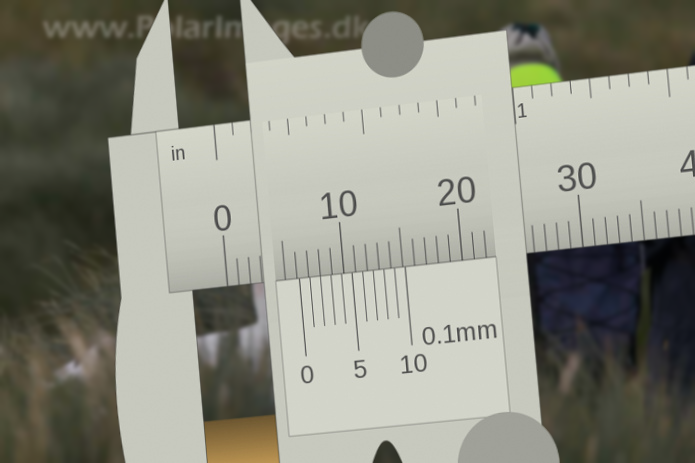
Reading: 6.2 (mm)
